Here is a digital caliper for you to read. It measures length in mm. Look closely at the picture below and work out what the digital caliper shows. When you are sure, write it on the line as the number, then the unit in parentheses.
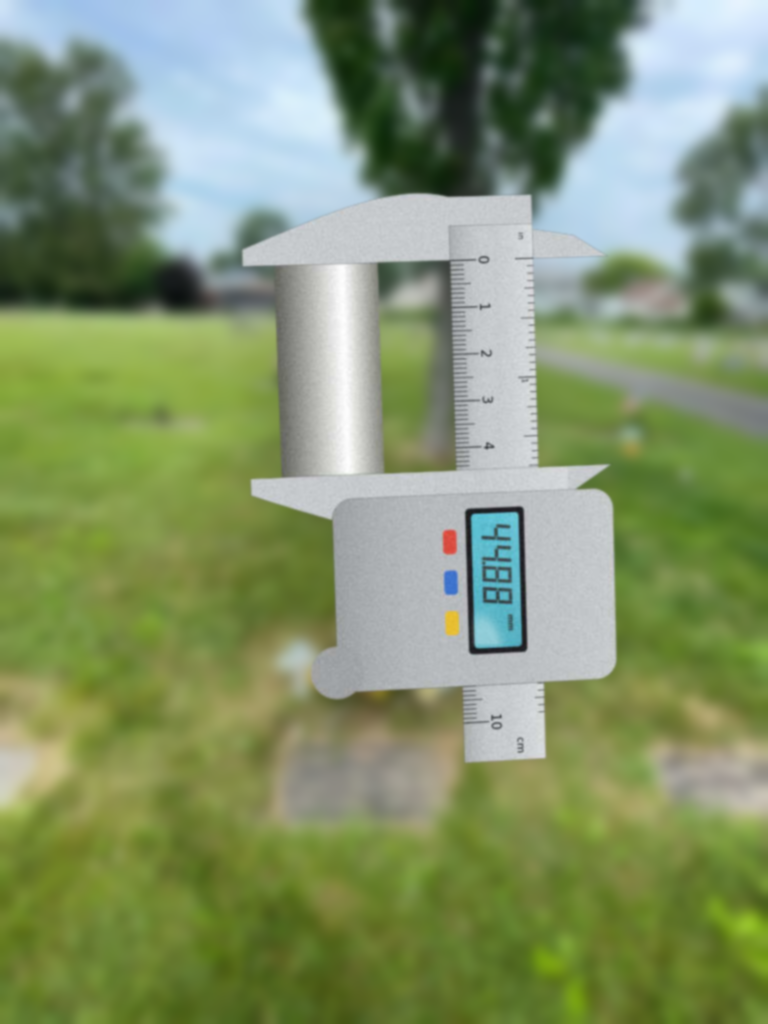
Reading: 44.88 (mm)
